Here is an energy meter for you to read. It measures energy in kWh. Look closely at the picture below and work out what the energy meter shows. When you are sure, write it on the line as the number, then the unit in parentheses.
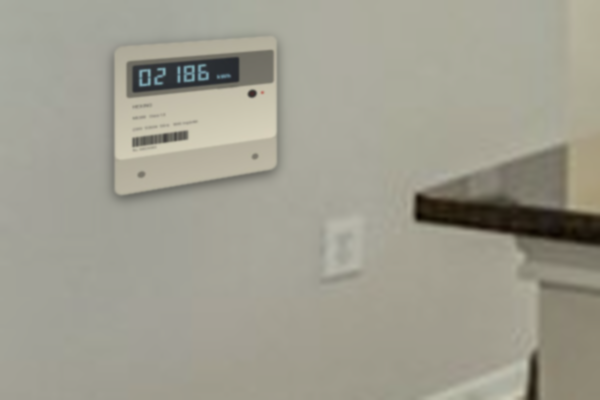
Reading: 2186 (kWh)
